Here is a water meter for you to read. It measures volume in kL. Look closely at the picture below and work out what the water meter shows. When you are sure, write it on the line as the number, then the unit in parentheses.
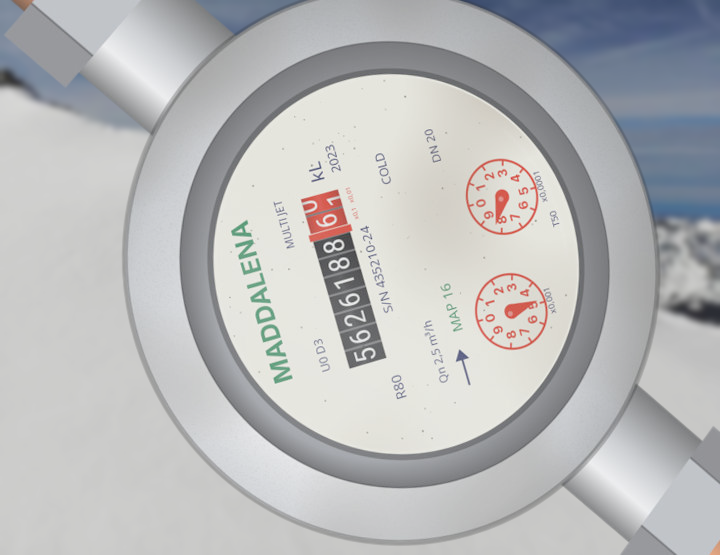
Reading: 5626188.6048 (kL)
